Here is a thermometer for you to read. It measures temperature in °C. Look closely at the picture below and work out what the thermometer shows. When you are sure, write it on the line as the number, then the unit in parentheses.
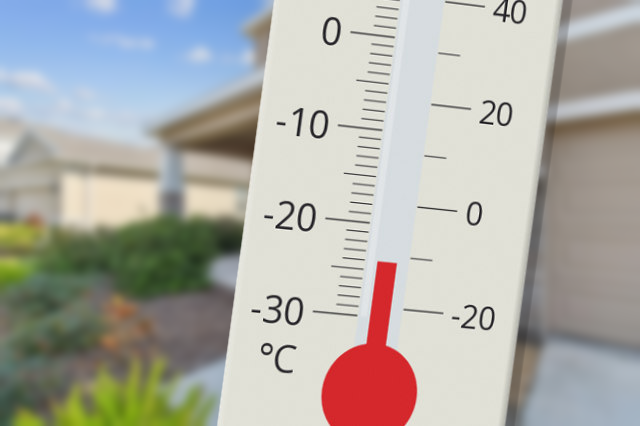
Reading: -24 (°C)
